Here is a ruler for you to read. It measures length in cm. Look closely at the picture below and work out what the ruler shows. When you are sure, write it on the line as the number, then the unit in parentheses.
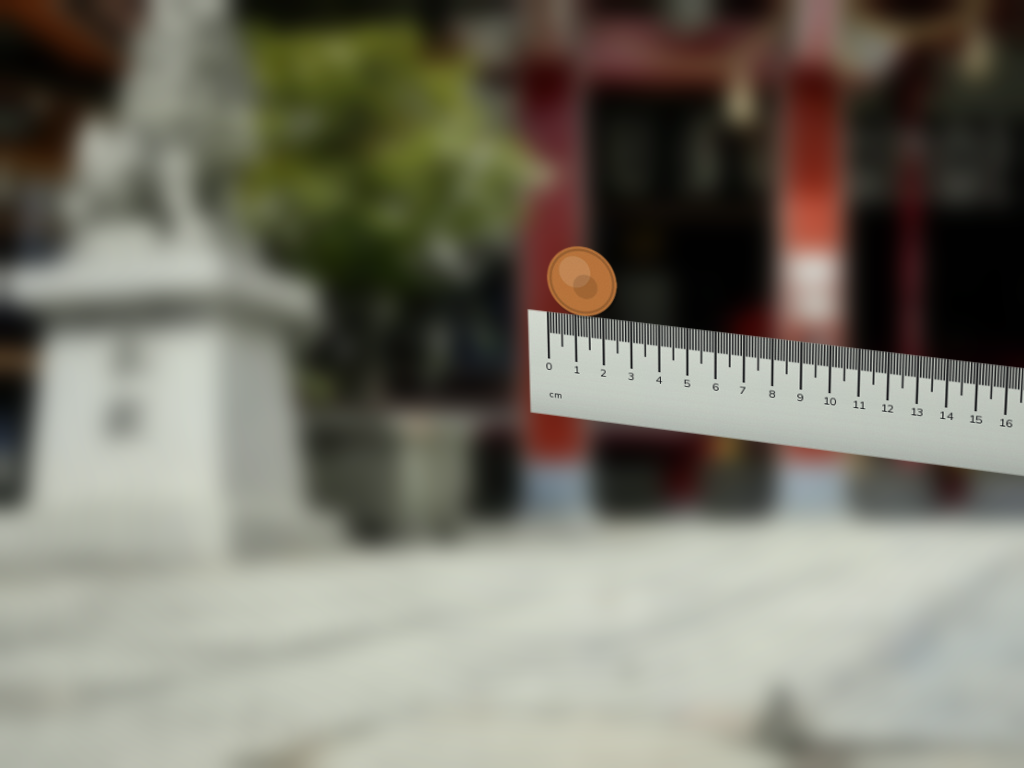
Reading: 2.5 (cm)
